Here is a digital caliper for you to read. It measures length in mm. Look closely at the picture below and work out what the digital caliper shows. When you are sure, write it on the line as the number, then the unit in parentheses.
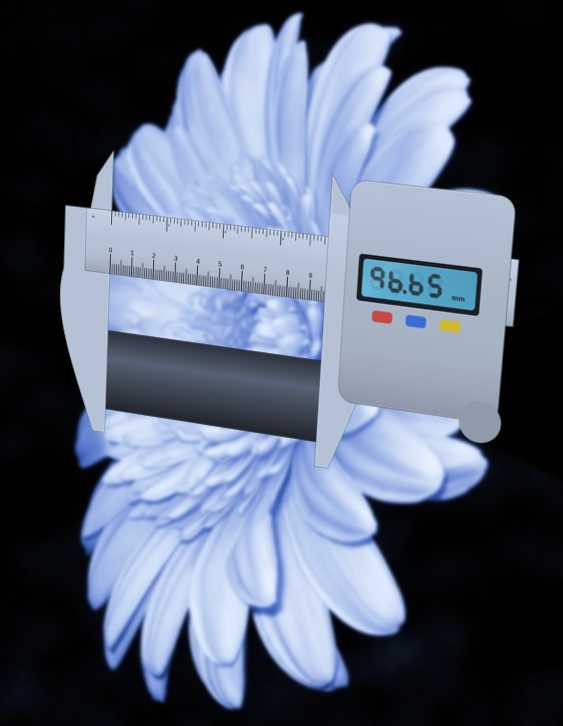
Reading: 96.65 (mm)
